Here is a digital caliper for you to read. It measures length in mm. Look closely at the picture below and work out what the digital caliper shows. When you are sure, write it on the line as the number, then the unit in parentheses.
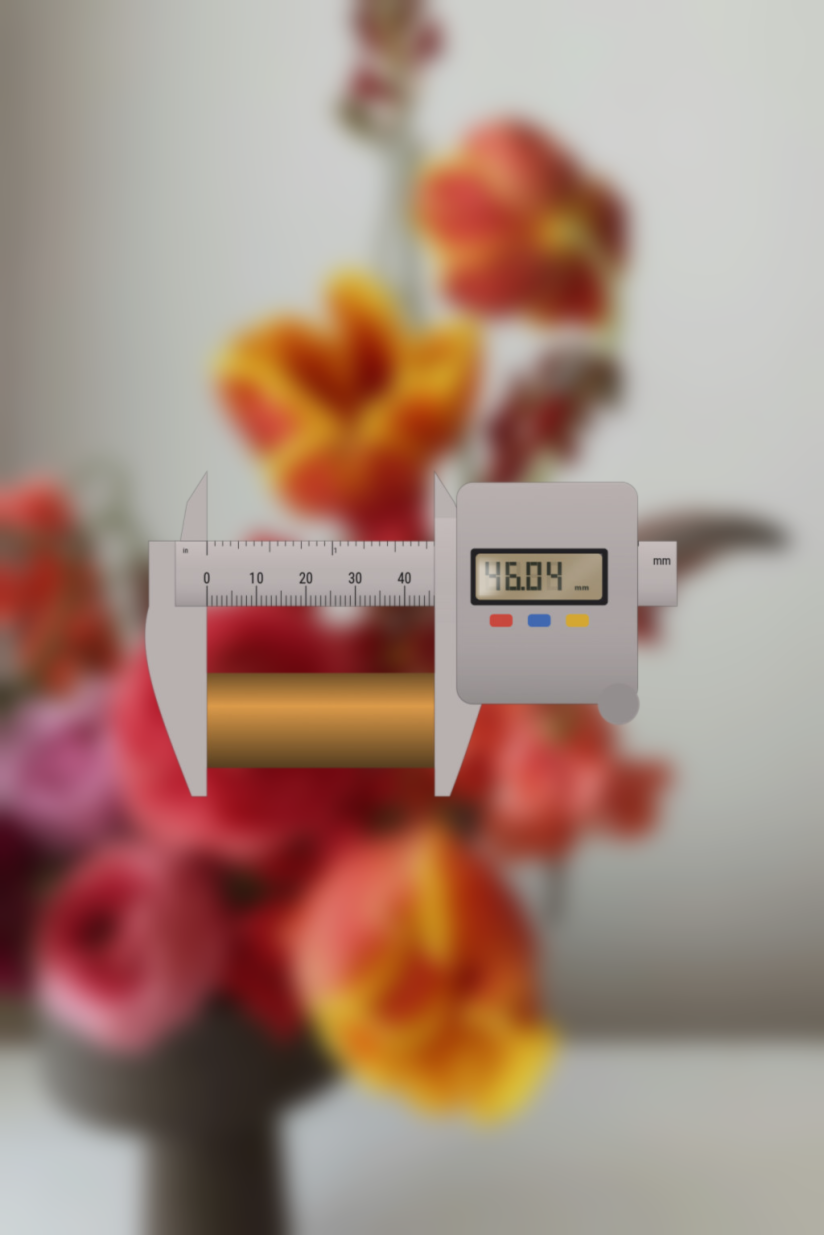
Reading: 46.04 (mm)
